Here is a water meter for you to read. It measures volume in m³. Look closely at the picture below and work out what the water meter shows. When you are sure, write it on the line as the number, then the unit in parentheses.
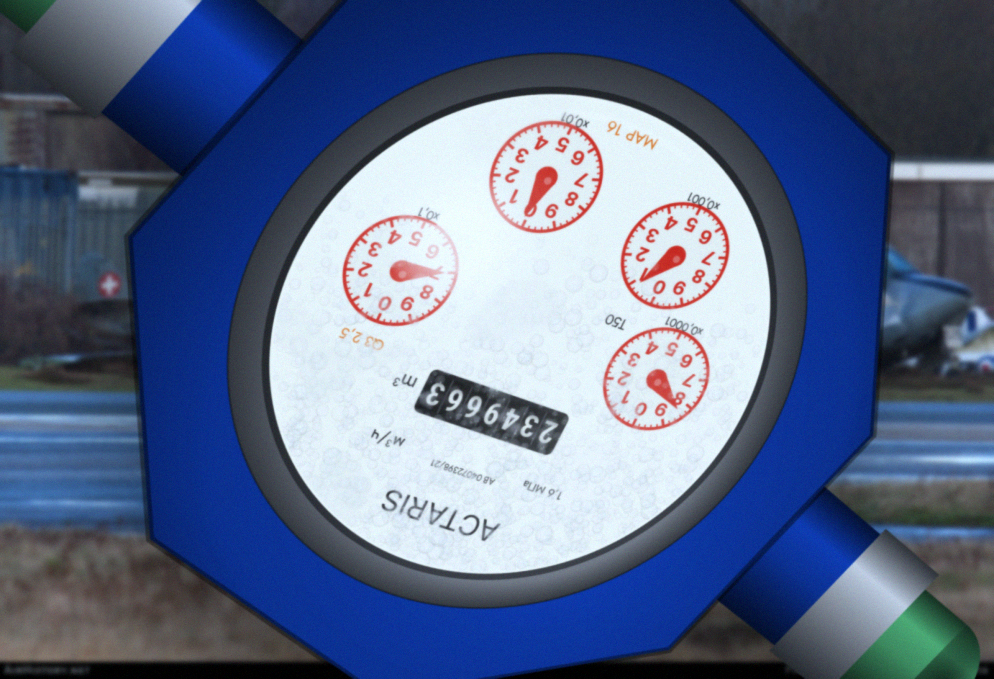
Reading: 2349663.7008 (m³)
